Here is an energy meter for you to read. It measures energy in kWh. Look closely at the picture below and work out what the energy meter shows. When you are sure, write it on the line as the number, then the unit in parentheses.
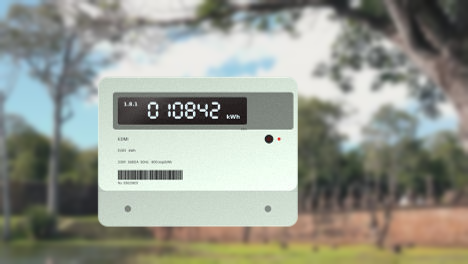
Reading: 10842 (kWh)
